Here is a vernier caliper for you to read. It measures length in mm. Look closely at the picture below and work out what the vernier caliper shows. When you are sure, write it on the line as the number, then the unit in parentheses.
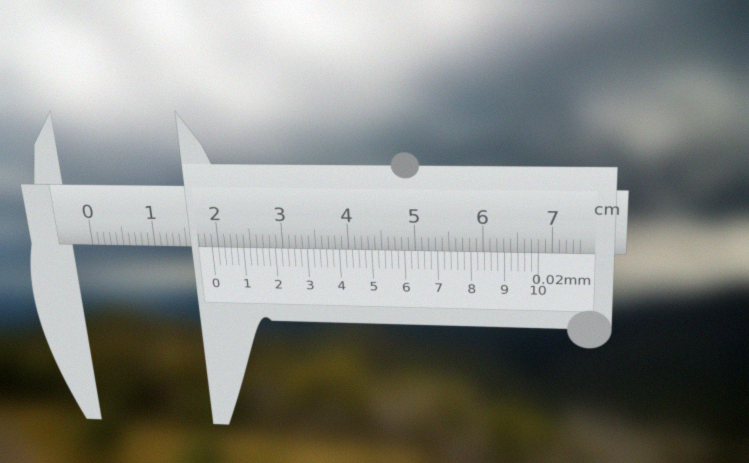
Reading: 19.0 (mm)
